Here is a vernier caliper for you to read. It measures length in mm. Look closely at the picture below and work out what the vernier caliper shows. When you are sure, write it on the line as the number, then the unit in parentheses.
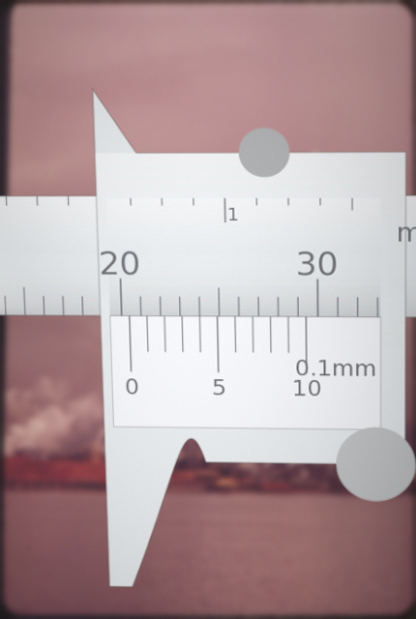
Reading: 20.4 (mm)
